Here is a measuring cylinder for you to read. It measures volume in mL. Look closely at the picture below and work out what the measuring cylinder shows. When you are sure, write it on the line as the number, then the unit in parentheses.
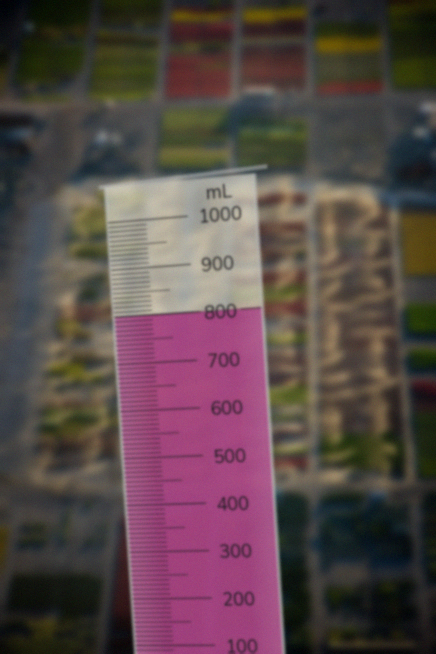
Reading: 800 (mL)
